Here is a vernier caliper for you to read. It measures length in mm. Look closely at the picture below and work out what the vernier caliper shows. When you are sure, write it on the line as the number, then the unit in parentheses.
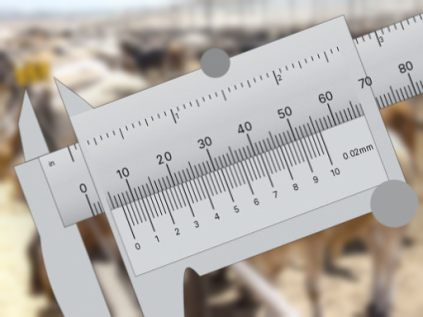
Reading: 7.0 (mm)
